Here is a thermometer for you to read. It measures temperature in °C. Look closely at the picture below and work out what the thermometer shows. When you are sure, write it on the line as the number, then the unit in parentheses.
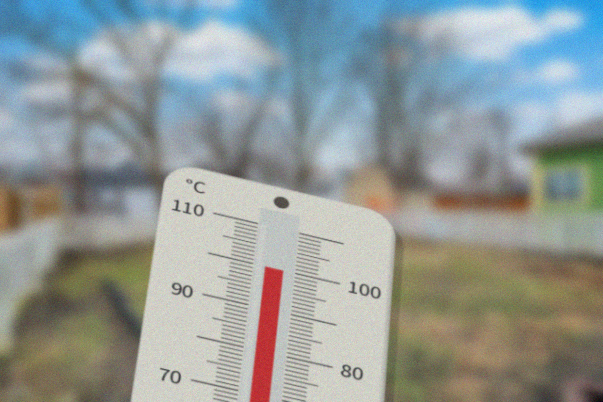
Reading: 100 (°C)
